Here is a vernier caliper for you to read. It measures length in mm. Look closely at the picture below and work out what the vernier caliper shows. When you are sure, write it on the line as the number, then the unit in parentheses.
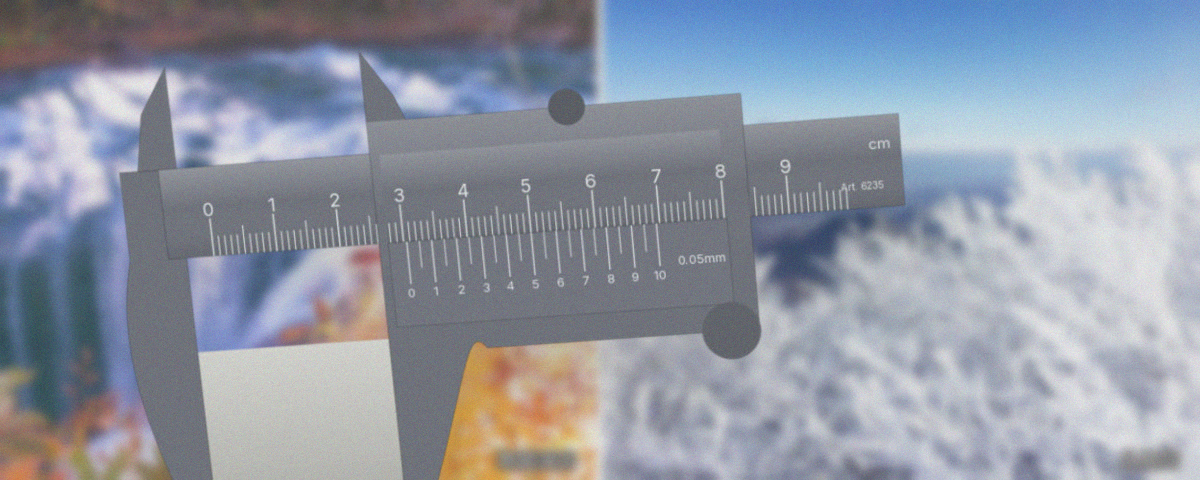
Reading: 30.5 (mm)
